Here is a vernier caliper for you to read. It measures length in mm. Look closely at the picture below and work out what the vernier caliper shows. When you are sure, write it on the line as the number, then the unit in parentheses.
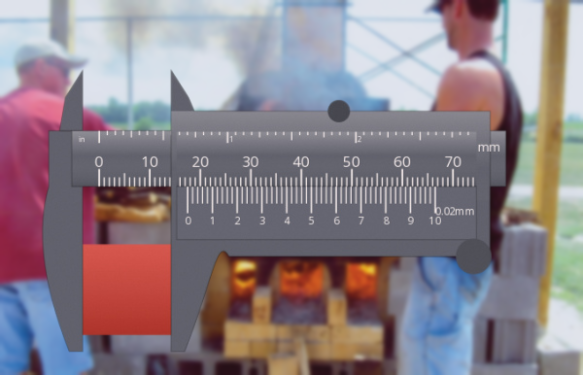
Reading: 17.5 (mm)
